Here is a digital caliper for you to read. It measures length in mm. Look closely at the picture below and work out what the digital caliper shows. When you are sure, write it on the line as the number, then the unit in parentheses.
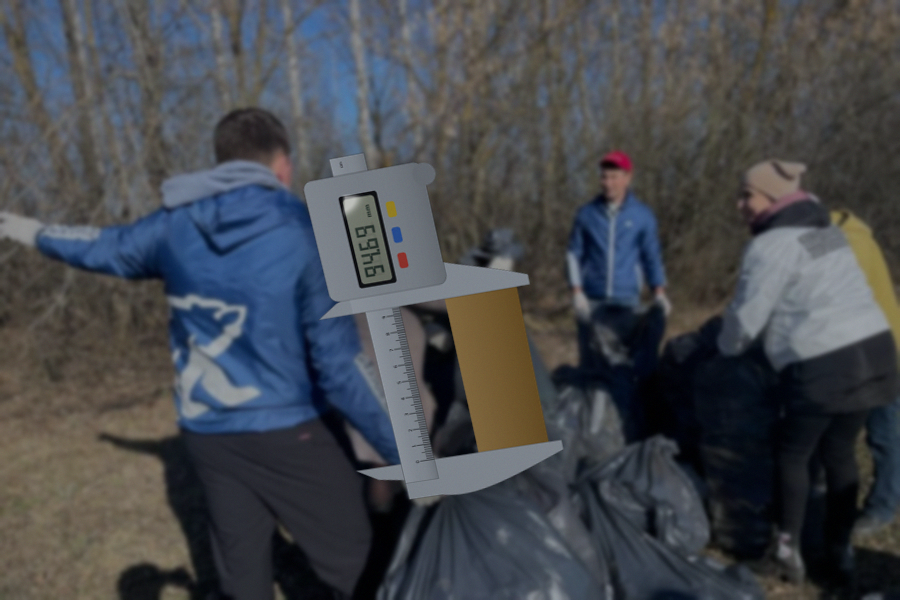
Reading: 94.69 (mm)
